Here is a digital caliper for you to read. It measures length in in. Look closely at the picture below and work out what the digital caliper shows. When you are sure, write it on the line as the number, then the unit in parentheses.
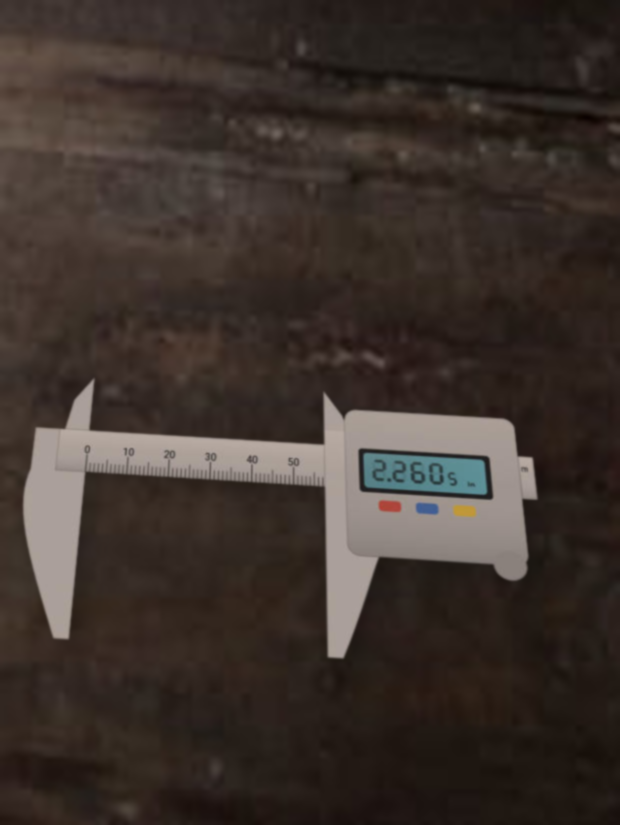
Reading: 2.2605 (in)
